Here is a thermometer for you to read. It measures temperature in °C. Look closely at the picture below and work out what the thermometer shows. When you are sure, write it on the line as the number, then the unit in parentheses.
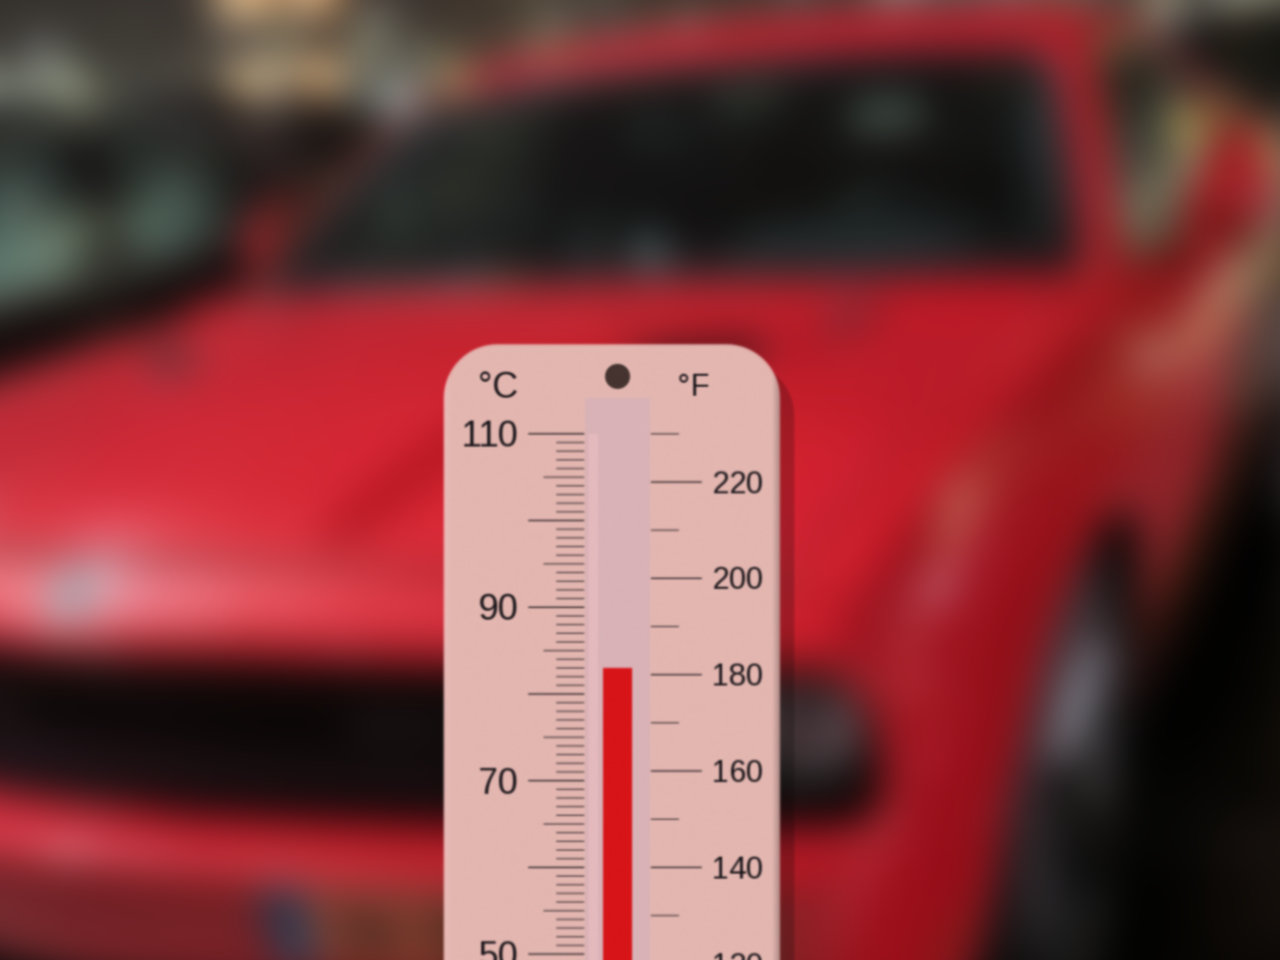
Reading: 83 (°C)
